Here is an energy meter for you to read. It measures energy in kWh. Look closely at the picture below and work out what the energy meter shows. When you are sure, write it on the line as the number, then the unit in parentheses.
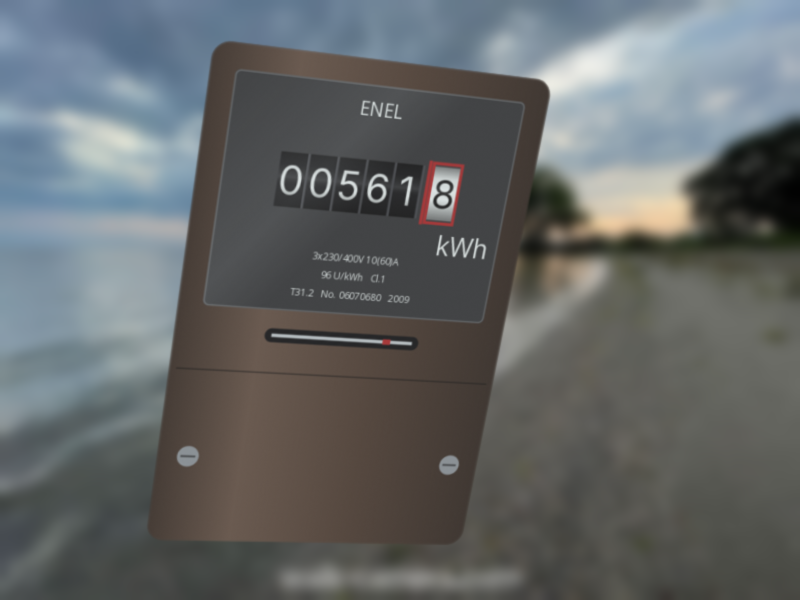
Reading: 561.8 (kWh)
